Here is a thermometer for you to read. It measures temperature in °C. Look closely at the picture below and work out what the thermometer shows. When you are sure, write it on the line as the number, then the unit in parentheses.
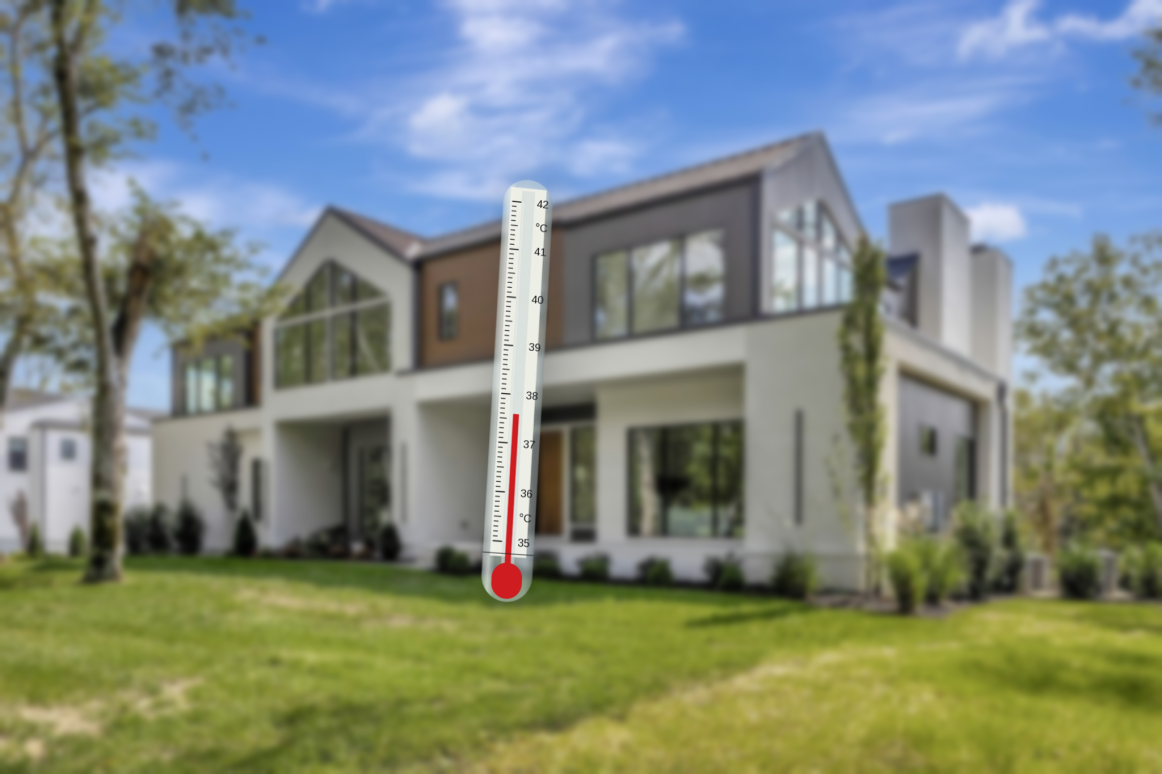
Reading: 37.6 (°C)
